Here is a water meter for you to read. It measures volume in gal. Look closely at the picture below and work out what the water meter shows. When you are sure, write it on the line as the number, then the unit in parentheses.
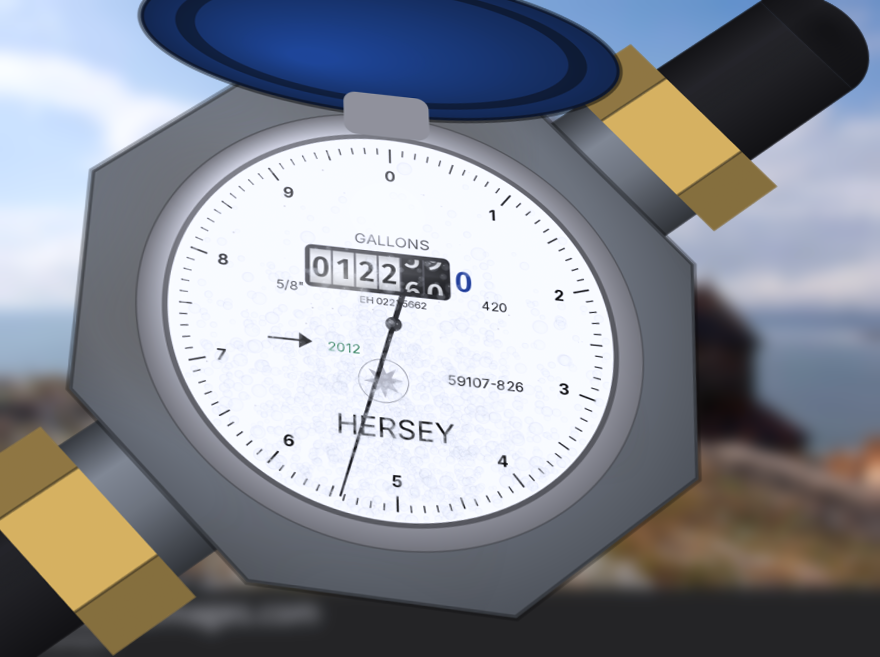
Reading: 122595.4 (gal)
